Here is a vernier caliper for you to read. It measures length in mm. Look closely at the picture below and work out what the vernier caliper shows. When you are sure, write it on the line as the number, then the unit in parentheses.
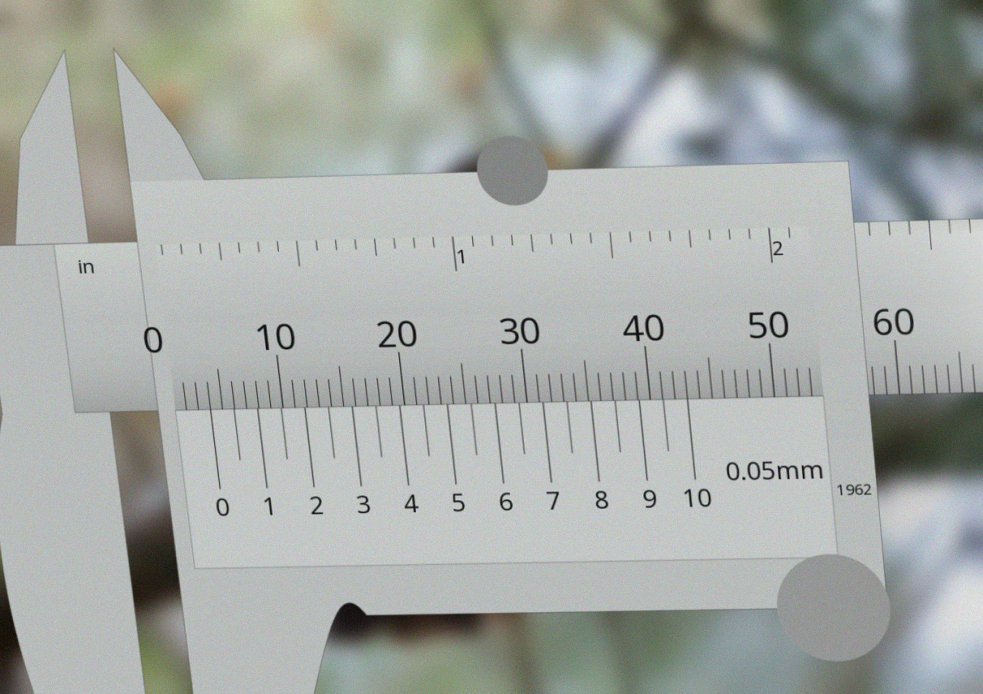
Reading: 4.0 (mm)
